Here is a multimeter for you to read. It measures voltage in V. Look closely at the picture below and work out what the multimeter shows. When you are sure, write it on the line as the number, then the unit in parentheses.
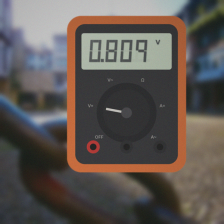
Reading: 0.809 (V)
